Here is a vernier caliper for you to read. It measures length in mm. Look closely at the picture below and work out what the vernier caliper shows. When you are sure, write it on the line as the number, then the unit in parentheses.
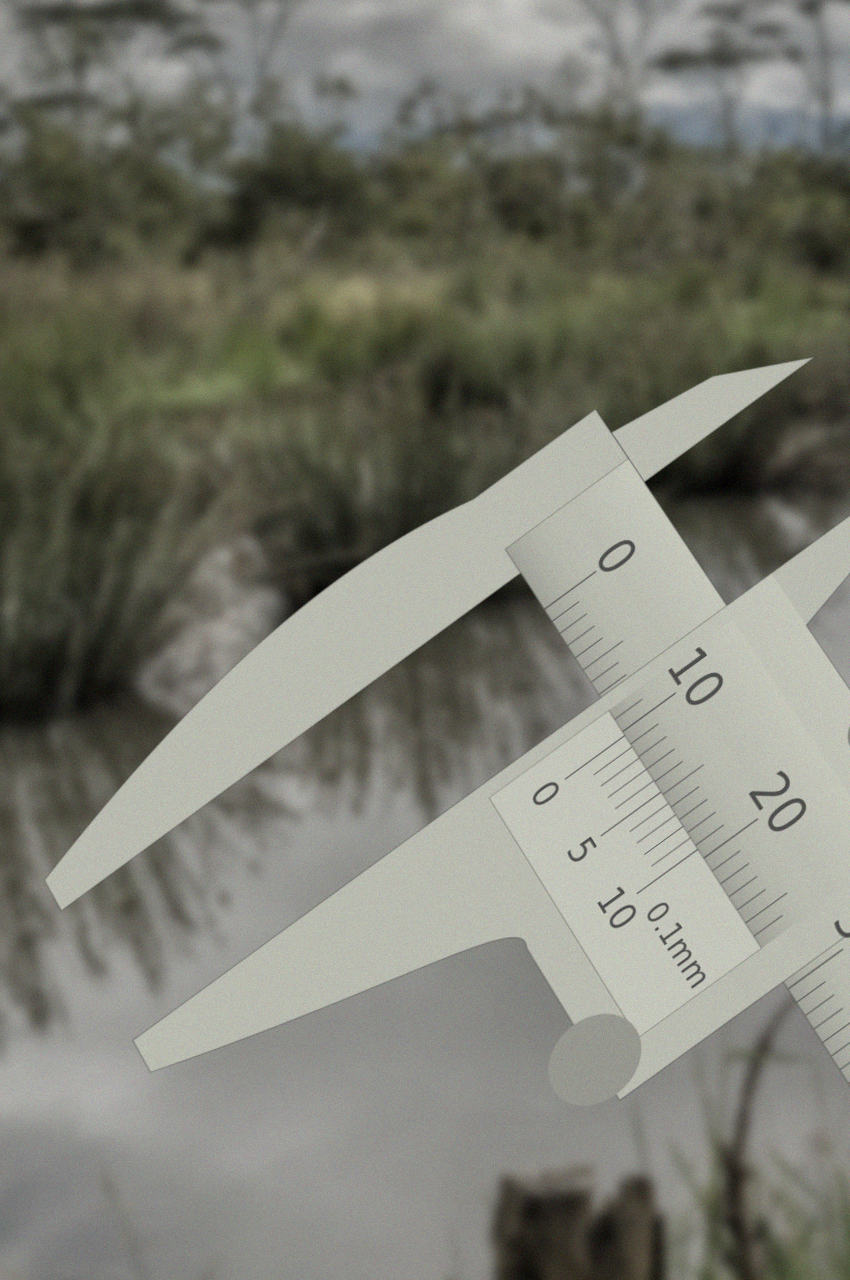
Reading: 10.3 (mm)
